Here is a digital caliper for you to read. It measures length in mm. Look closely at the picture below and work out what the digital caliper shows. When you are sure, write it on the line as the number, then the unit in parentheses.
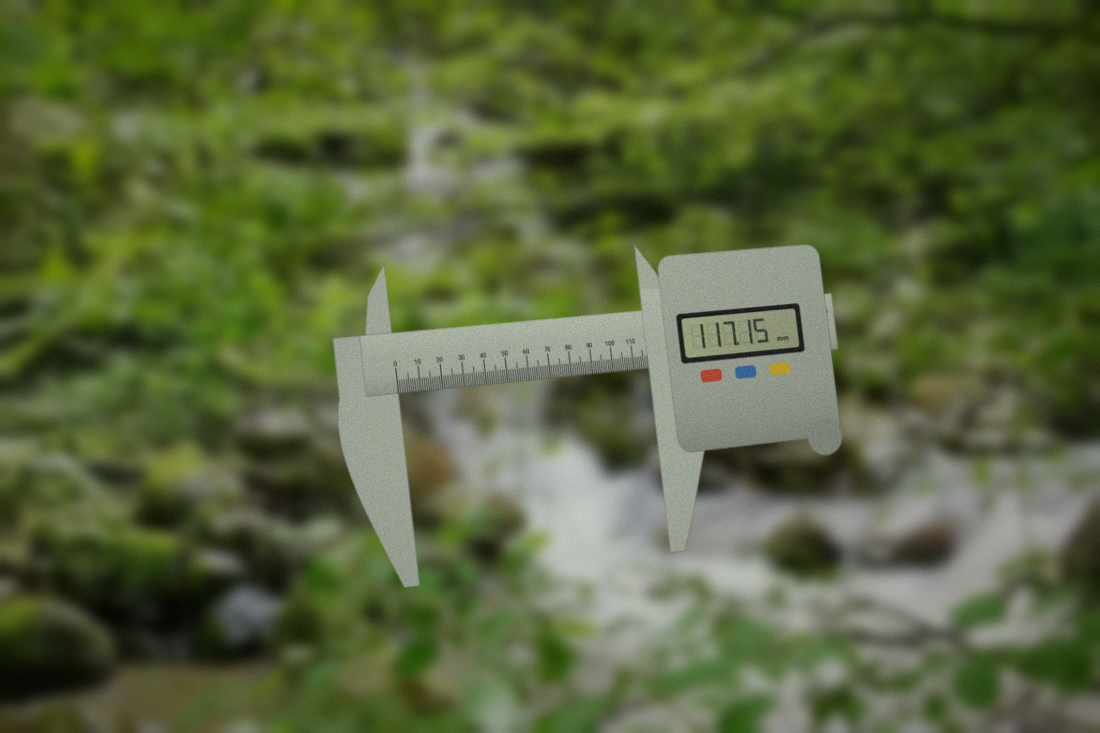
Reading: 117.15 (mm)
